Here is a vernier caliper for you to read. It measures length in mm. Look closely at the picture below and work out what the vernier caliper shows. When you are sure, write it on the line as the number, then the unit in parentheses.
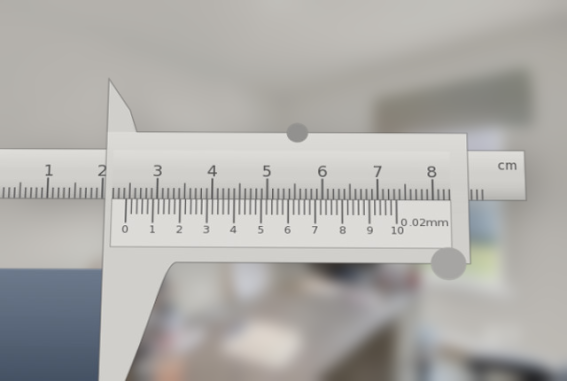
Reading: 24.4 (mm)
